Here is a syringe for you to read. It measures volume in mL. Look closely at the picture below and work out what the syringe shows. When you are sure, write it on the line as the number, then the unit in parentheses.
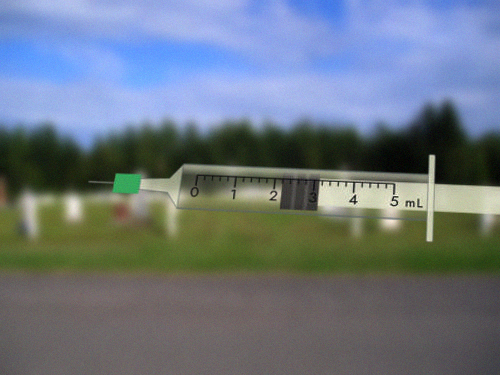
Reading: 2.2 (mL)
